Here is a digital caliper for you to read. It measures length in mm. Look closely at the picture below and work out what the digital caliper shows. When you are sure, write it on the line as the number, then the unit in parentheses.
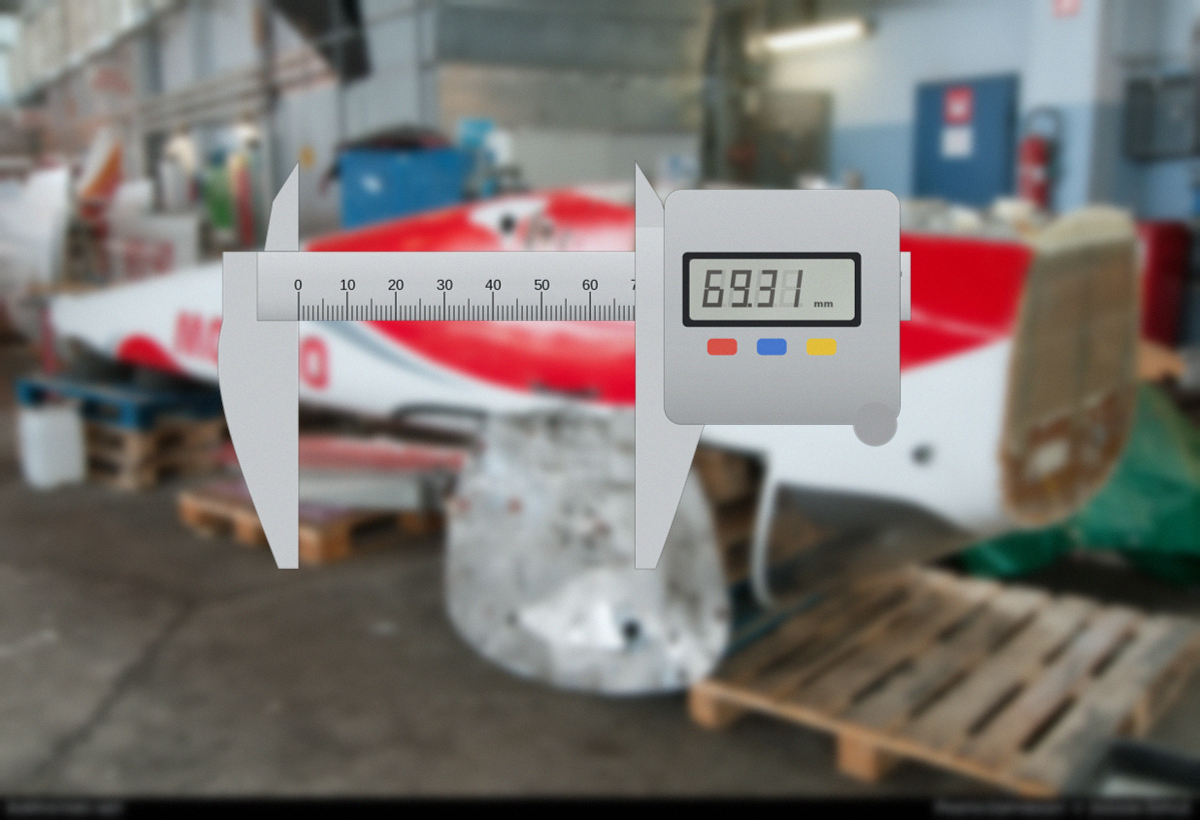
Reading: 69.31 (mm)
